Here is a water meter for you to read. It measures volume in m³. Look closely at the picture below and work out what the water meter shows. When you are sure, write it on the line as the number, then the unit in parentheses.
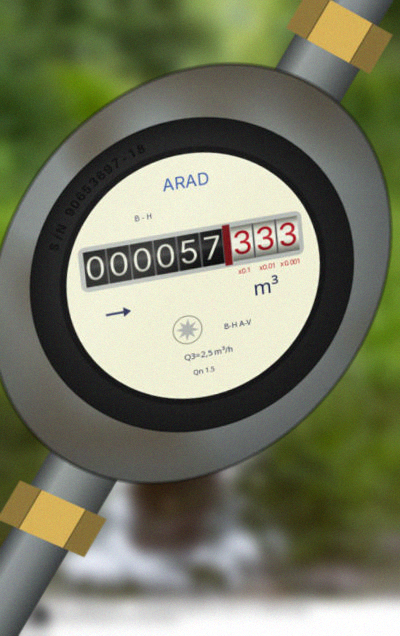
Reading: 57.333 (m³)
